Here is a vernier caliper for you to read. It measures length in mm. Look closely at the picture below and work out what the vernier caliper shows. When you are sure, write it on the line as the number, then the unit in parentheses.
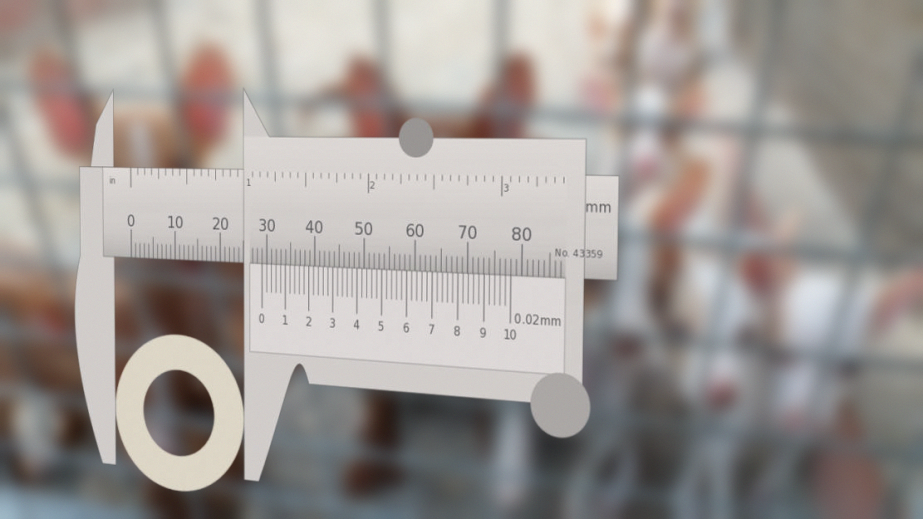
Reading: 29.0 (mm)
